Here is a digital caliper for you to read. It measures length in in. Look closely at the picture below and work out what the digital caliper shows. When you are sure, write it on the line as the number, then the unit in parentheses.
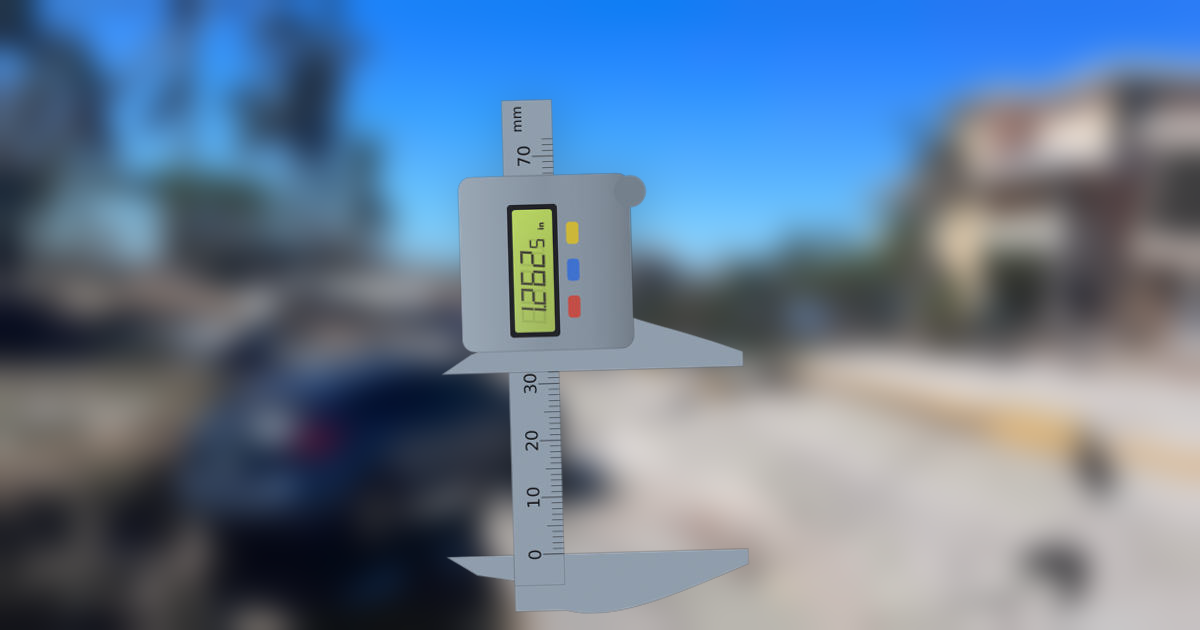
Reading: 1.2625 (in)
